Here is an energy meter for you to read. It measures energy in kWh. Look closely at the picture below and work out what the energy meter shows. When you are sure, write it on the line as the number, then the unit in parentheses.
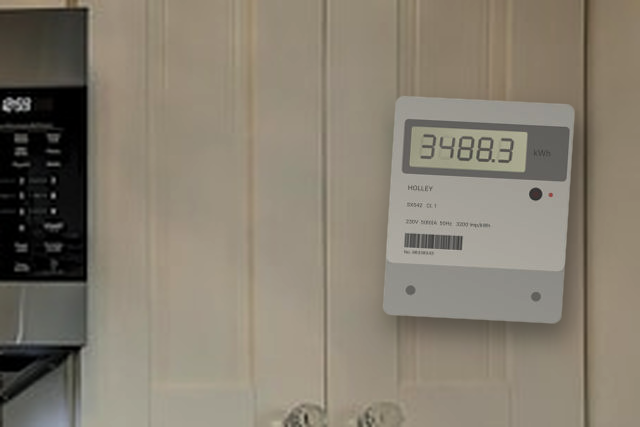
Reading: 3488.3 (kWh)
